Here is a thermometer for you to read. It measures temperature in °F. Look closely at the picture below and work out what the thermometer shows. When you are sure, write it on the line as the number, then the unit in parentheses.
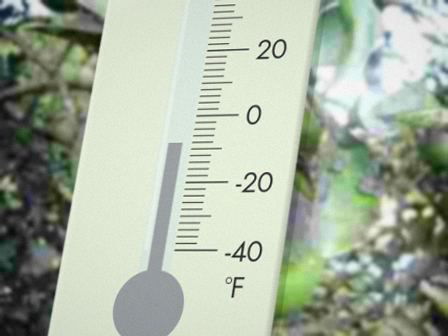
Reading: -8 (°F)
